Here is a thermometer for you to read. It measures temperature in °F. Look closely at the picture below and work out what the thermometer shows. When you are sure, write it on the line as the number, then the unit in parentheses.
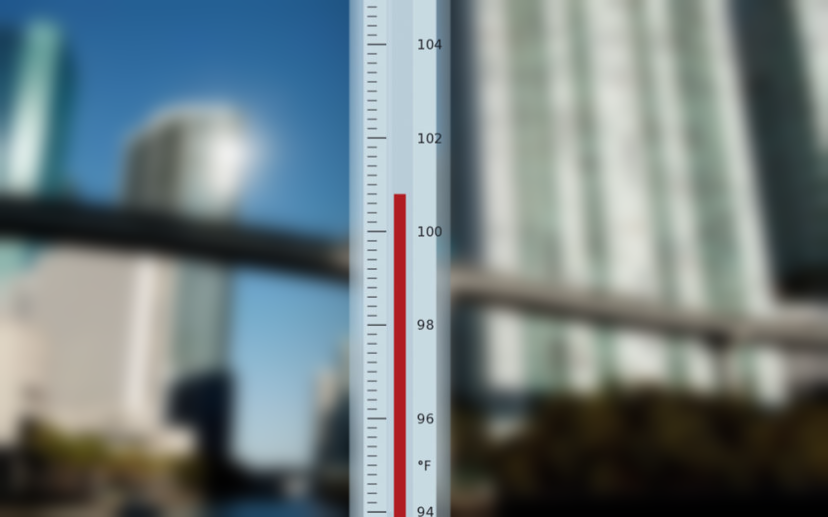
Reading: 100.8 (°F)
